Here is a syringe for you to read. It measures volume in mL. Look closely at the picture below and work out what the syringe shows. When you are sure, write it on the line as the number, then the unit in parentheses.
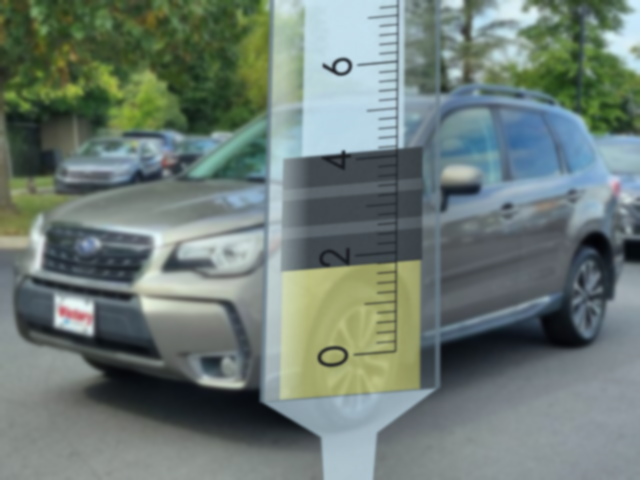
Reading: 1.8 (mL)
